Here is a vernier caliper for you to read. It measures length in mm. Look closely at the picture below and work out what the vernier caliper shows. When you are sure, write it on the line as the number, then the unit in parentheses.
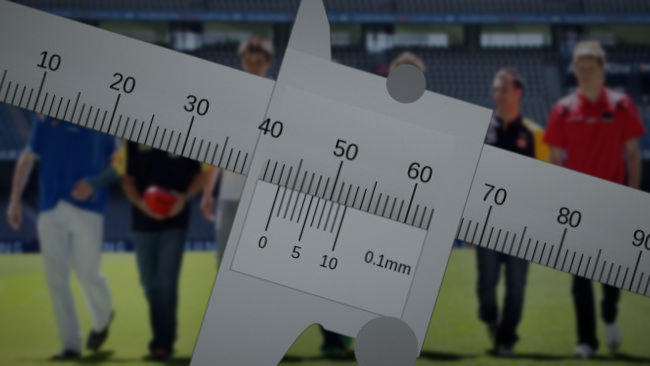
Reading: 43.2 (mm)
